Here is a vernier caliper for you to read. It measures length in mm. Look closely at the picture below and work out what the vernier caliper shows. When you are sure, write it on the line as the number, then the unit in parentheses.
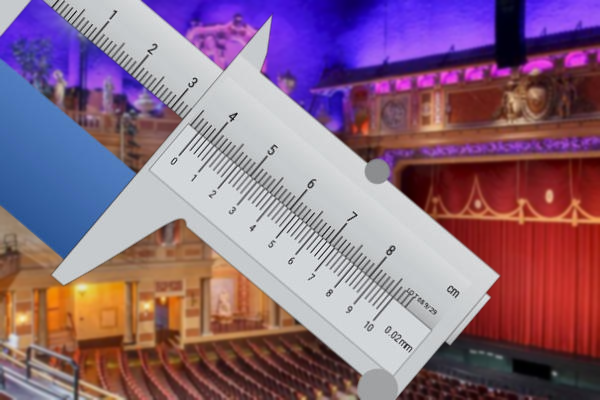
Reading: 37.0 (mm)
